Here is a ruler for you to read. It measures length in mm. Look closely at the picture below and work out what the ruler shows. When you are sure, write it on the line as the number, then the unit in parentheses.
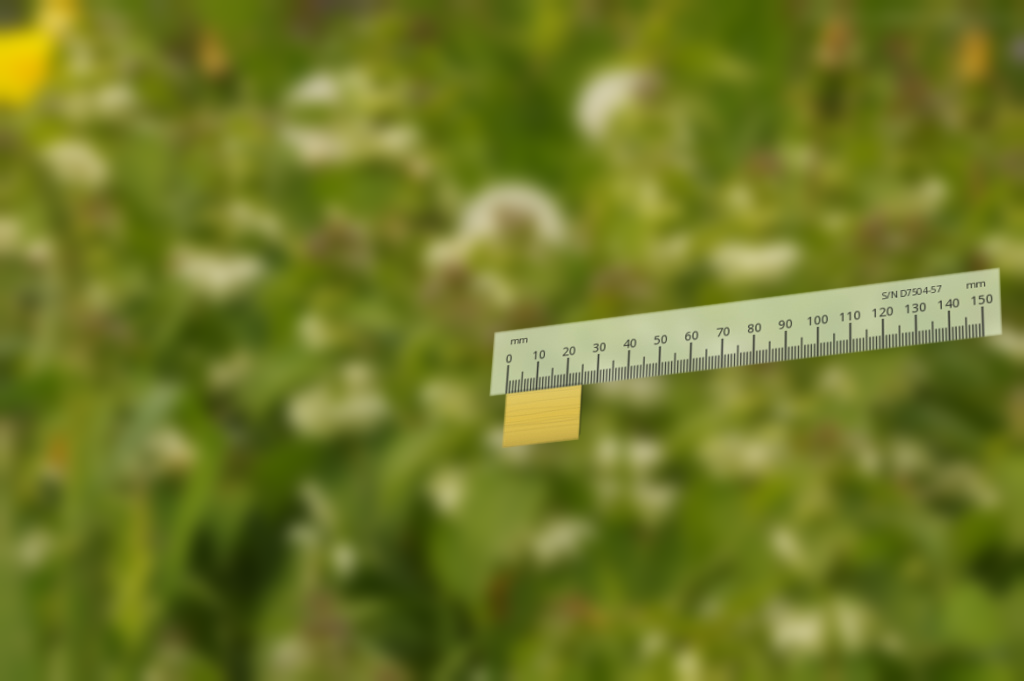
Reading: 25 (mm)
